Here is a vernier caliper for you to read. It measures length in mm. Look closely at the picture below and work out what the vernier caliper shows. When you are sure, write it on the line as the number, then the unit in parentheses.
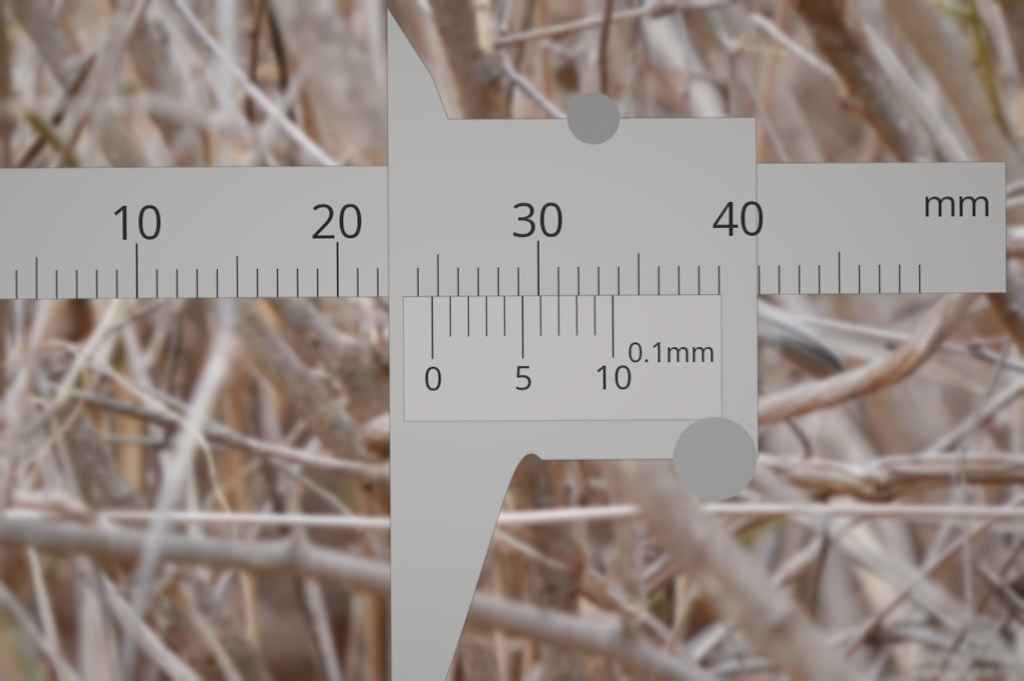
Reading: 24.7 (mm)
